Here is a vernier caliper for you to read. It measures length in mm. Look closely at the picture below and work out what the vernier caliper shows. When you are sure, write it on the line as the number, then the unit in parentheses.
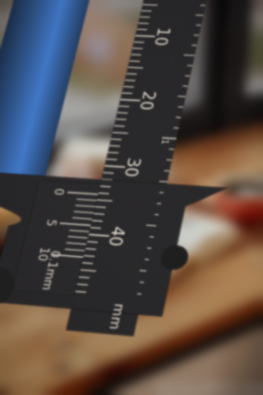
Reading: 34.2 (mm)
